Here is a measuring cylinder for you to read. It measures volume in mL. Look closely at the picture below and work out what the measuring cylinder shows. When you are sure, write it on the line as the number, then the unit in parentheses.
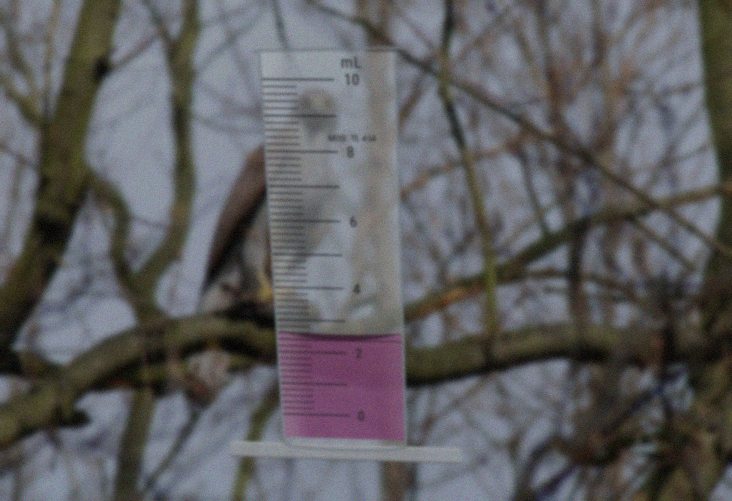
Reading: 2.4 (mL)
